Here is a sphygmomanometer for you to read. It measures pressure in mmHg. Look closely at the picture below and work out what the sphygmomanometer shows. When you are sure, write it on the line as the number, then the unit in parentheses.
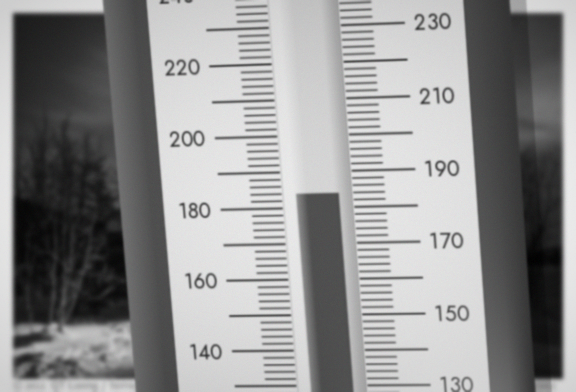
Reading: 184 (mmHg)
